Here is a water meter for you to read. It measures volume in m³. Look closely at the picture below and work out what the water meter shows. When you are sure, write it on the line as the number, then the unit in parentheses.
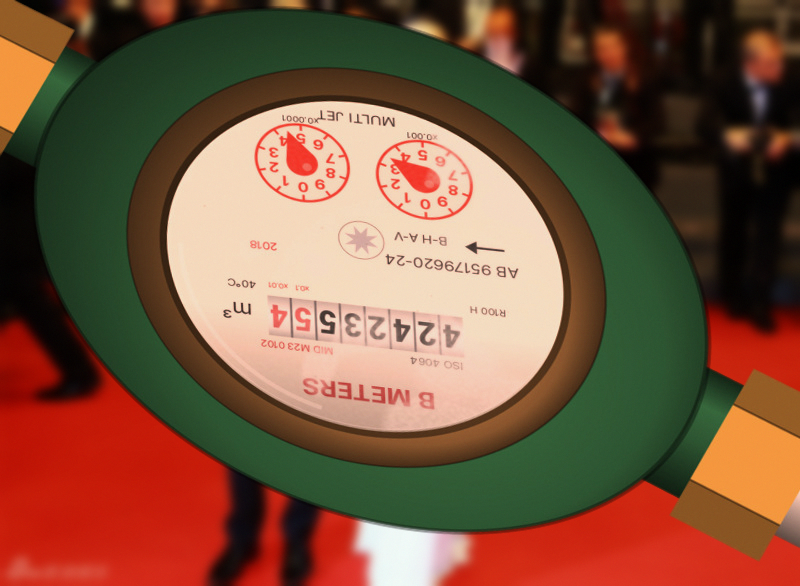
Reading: 424235.5434 (m³)
